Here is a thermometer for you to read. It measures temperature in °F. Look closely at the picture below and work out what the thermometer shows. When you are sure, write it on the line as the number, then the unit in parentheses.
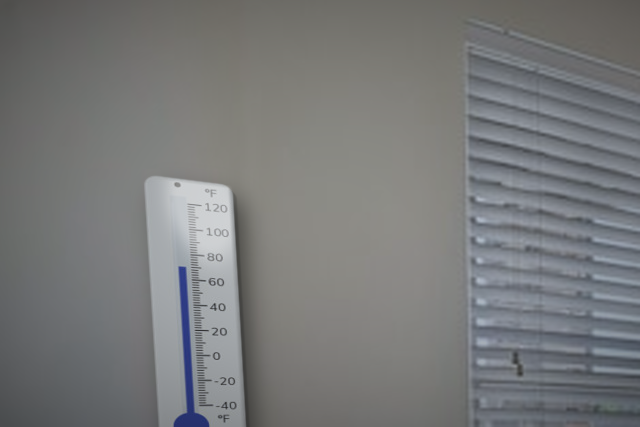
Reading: 70 (°F)
